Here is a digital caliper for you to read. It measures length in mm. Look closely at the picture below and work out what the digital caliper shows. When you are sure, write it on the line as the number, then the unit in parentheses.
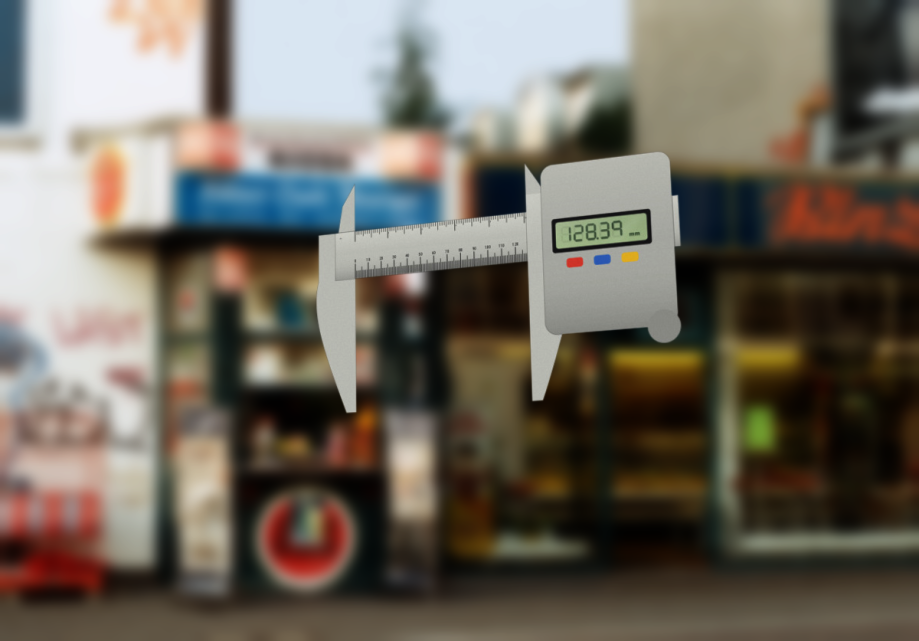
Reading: 128.39 (mm)
